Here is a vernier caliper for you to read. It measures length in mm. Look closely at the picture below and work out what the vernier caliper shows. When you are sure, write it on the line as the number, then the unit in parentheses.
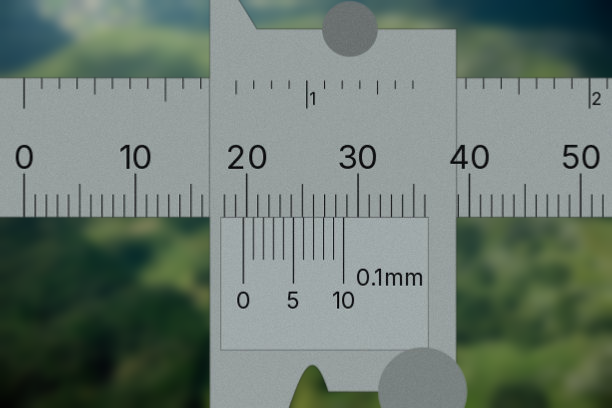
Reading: 19.7 (mm)
